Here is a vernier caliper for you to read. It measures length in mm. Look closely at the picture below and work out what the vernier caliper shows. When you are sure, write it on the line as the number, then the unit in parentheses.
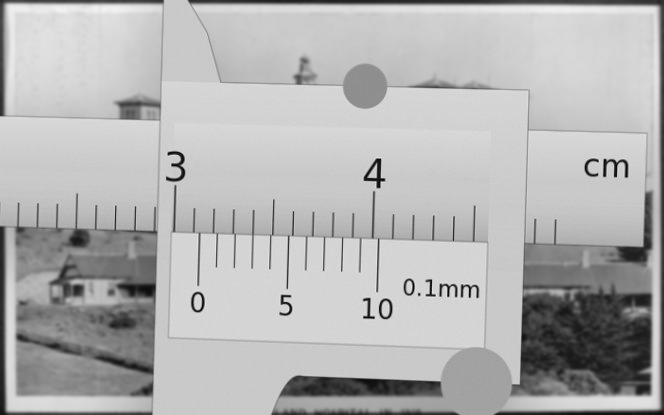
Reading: 31.3 (mm)
